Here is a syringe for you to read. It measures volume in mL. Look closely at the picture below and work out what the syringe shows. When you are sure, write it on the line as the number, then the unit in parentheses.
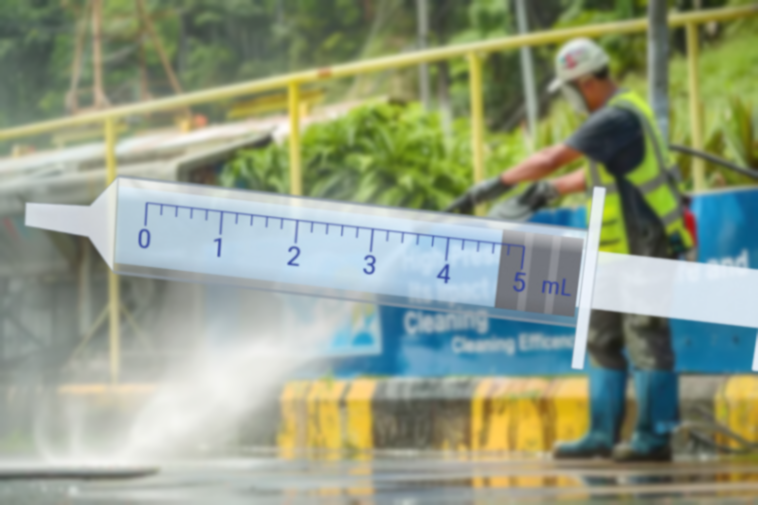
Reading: 4.7 (mL)
